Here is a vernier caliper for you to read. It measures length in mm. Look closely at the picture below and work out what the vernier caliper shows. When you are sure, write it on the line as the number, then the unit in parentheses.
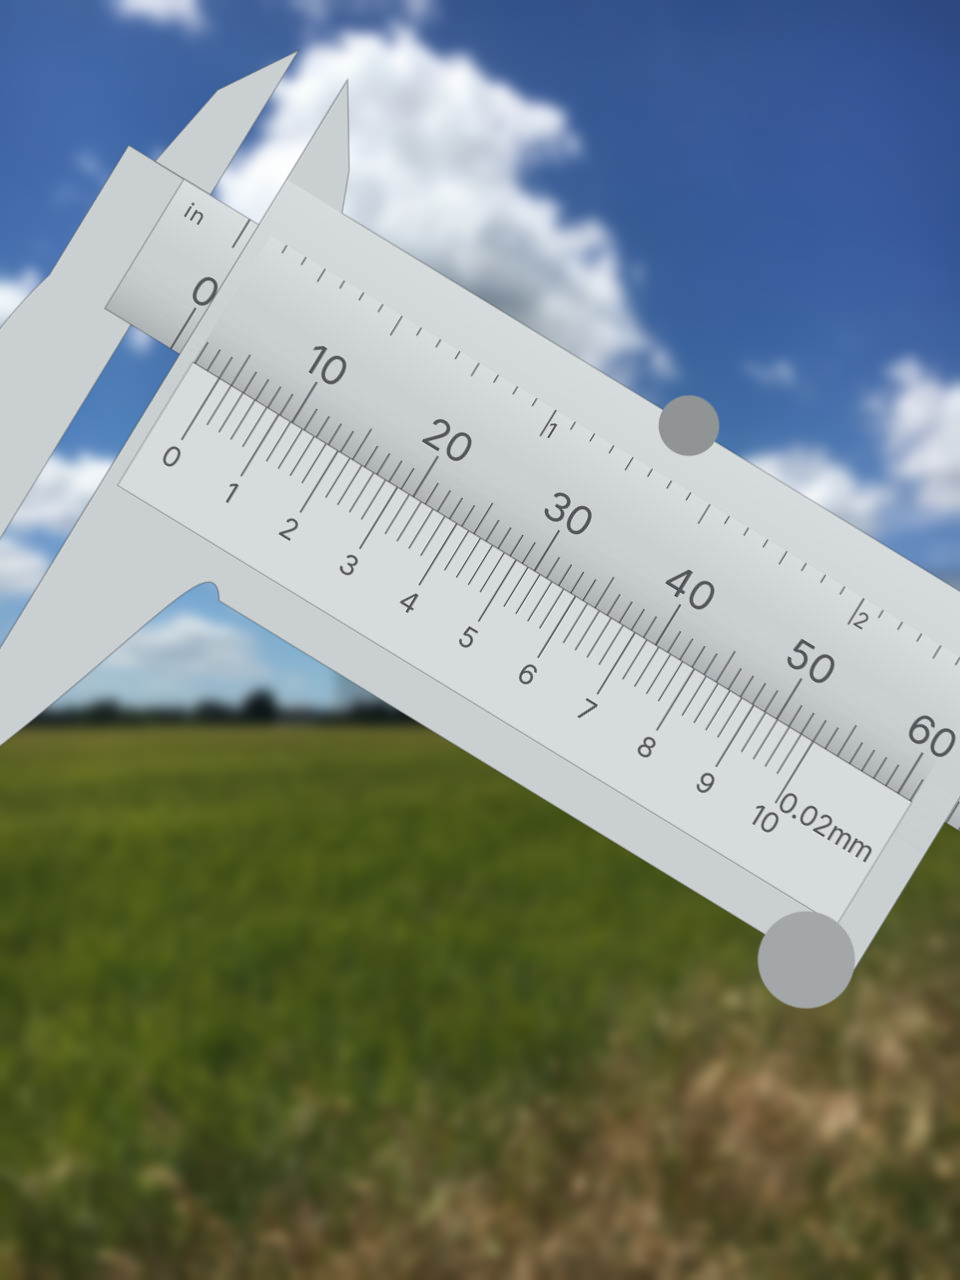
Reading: 4.0 (mm)
